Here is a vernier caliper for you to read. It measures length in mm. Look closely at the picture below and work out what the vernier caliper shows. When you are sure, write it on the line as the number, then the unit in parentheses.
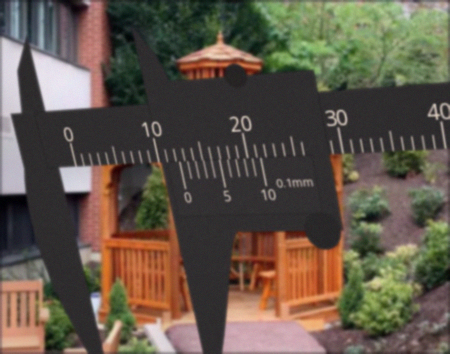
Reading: 12.4 (mm)
